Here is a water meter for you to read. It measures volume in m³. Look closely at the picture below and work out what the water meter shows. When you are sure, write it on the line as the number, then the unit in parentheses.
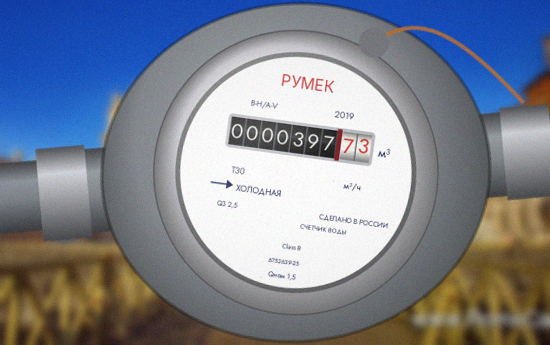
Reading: 397.73 (m³)
